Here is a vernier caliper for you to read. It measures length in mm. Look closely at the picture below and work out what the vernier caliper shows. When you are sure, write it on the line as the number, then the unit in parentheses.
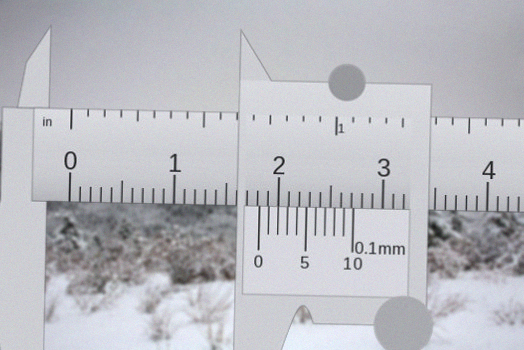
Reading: 18.2 (mm)
